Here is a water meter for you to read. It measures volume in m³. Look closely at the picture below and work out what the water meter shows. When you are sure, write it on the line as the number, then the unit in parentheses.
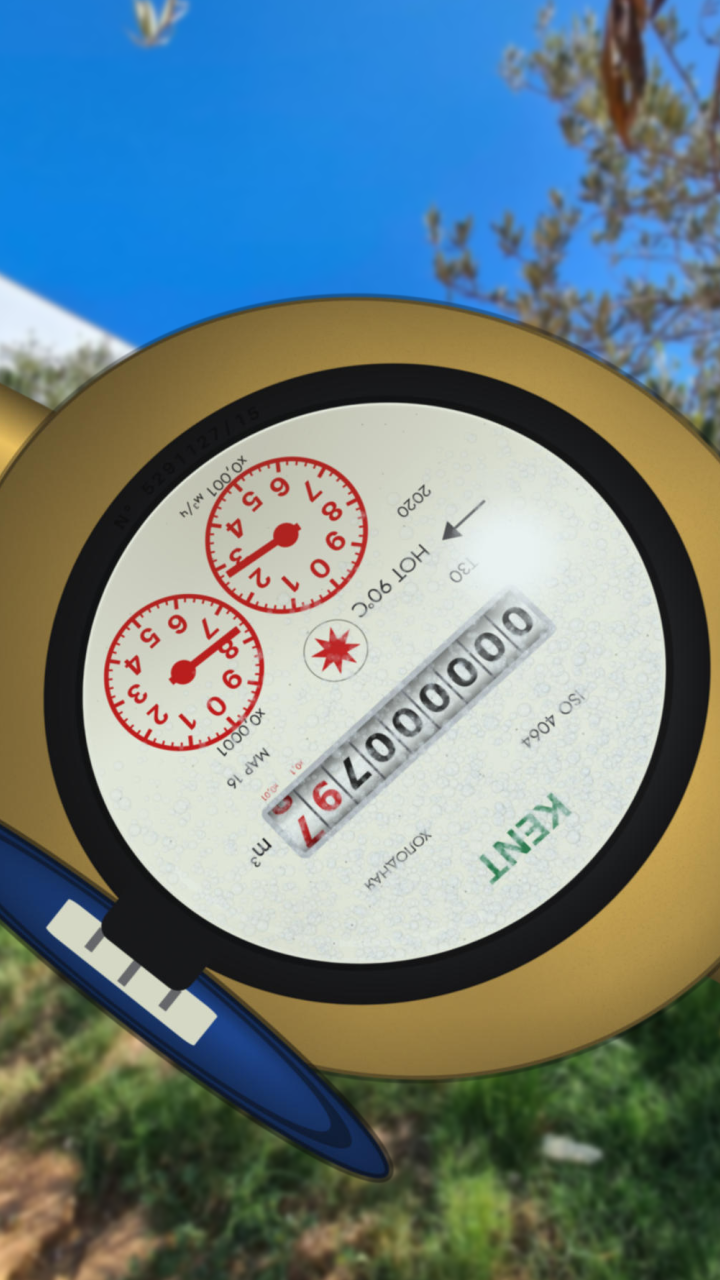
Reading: 7.9727 (m³)
